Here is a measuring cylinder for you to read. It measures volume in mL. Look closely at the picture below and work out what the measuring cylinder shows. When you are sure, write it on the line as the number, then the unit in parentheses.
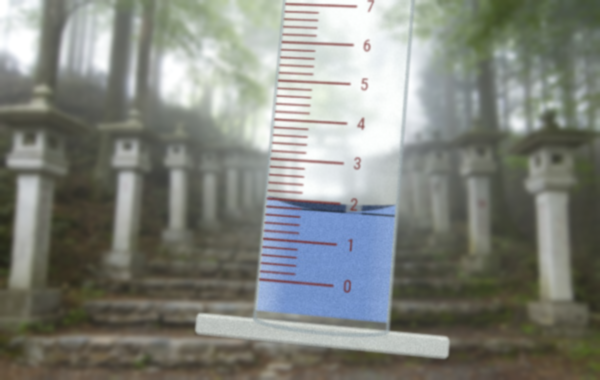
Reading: 1.8 (mL)
